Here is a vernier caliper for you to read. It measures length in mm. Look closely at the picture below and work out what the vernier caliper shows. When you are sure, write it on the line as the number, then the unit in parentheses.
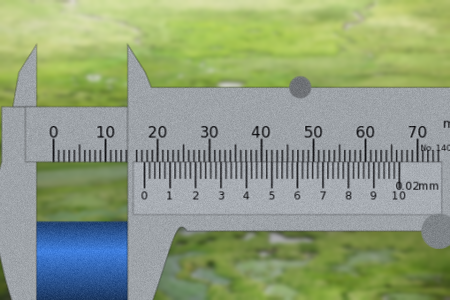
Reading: 17.5 (mm)
